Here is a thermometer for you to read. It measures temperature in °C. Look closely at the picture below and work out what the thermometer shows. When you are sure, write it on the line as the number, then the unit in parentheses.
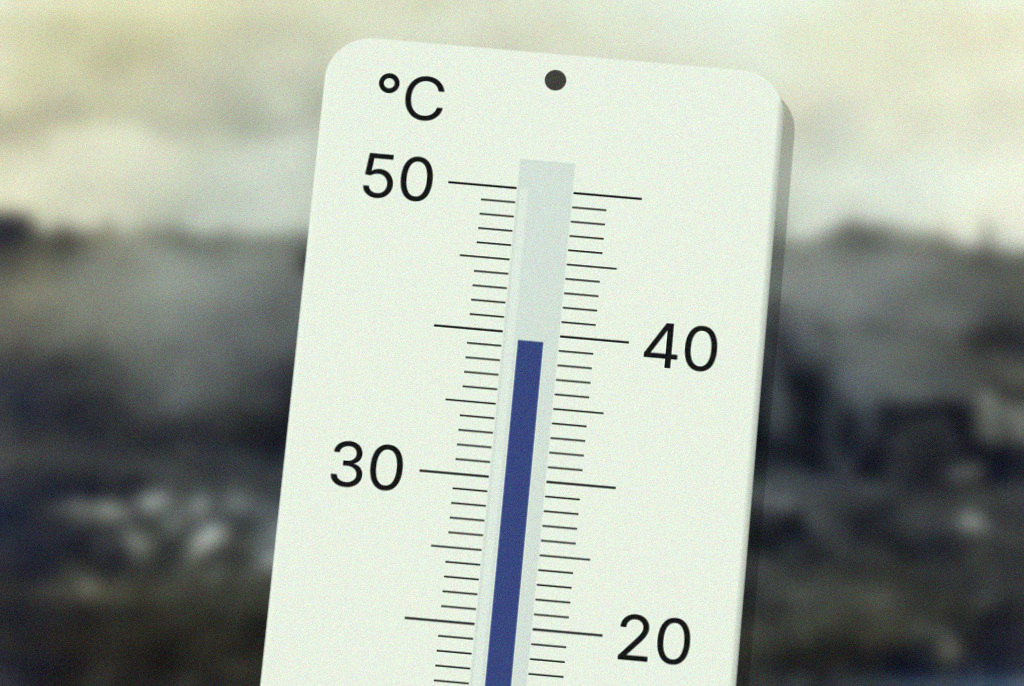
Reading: 39.5 (°C)
